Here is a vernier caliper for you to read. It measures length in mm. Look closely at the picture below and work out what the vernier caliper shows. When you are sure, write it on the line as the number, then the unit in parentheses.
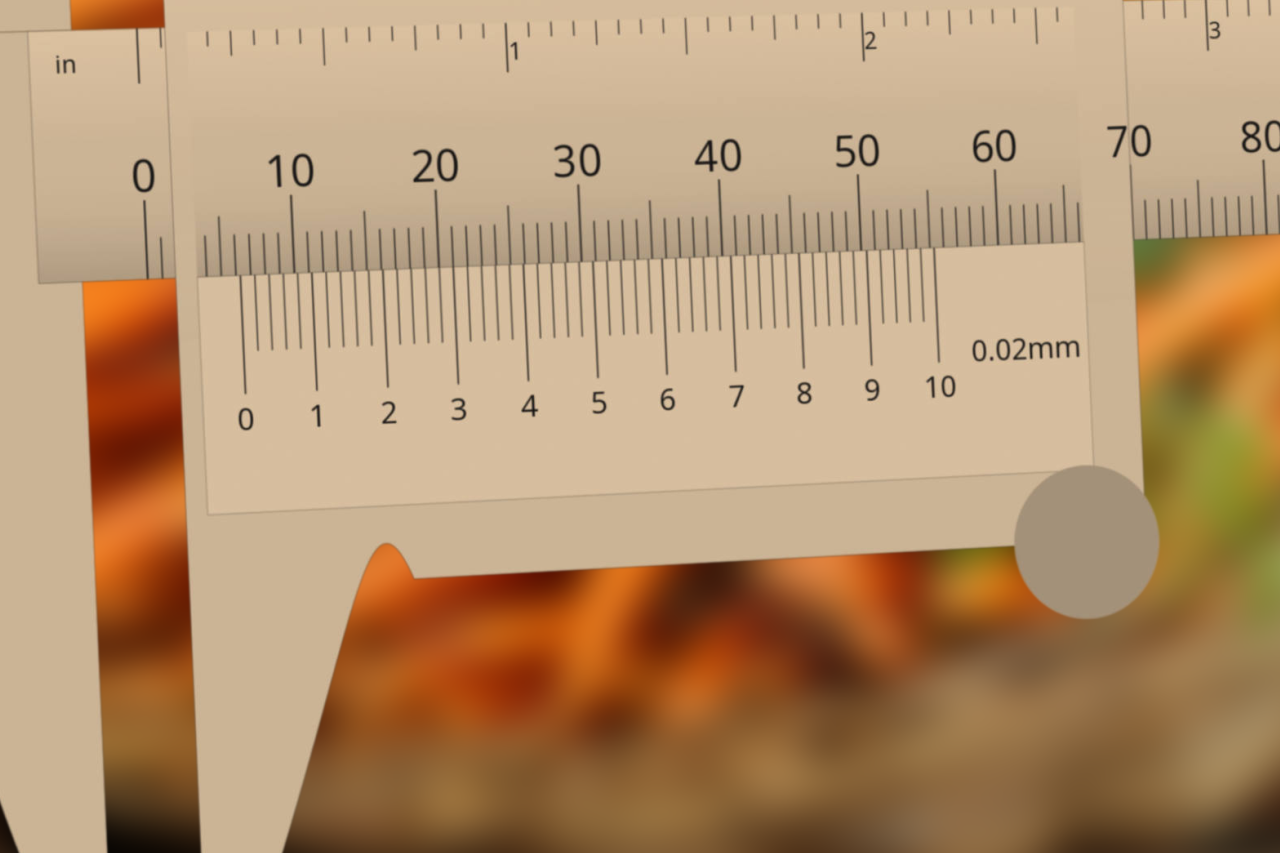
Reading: 6.3 (mm)
